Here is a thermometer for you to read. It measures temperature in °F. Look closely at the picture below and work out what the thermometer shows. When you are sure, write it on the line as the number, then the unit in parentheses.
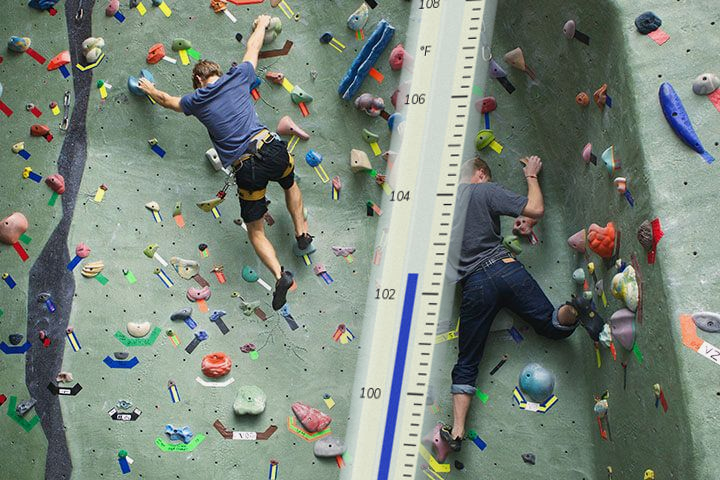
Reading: 102.4 (°F)
